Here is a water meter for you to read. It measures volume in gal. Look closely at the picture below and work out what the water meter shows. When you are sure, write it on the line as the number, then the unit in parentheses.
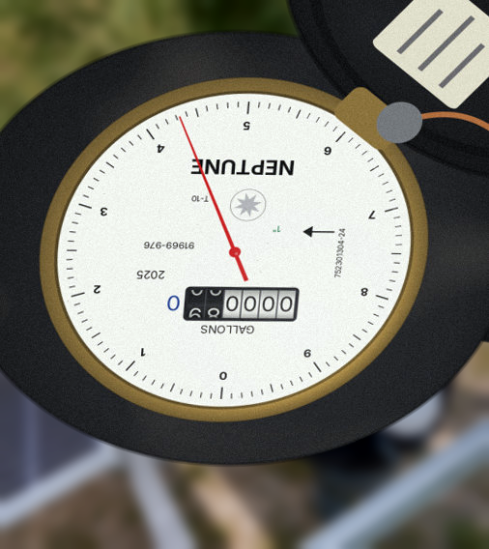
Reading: 894.3 (gal)
